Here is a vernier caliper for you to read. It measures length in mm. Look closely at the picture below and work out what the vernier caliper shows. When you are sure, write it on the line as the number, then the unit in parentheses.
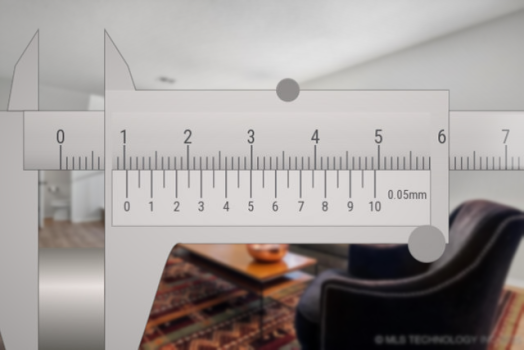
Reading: 10.4 (mm)
